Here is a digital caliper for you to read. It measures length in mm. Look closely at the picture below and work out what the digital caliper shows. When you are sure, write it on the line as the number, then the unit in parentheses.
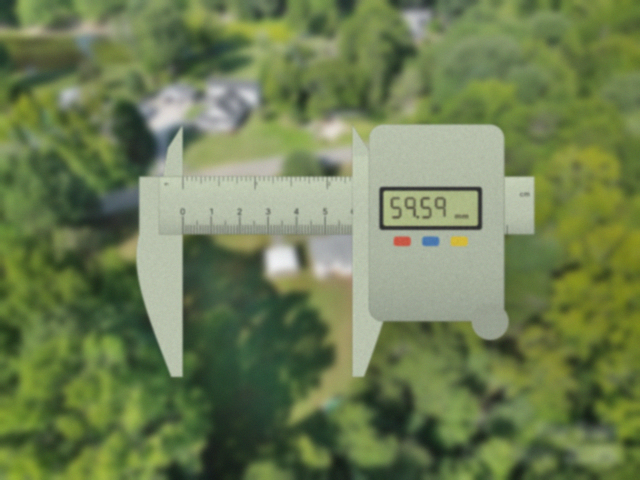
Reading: 59.59 (mm)
